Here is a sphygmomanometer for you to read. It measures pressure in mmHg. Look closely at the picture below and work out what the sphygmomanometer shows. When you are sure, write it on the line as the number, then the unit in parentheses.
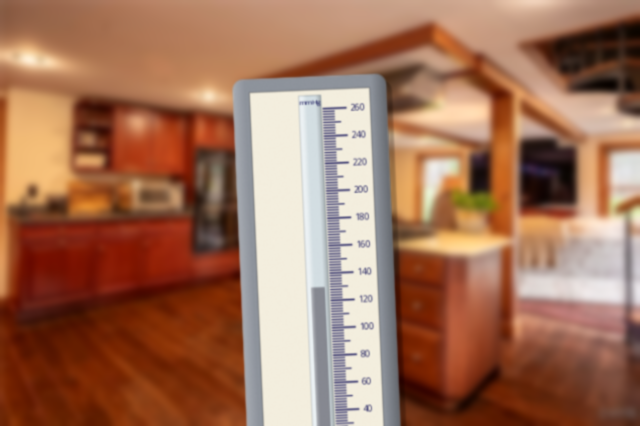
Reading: 130 (mmHg)
